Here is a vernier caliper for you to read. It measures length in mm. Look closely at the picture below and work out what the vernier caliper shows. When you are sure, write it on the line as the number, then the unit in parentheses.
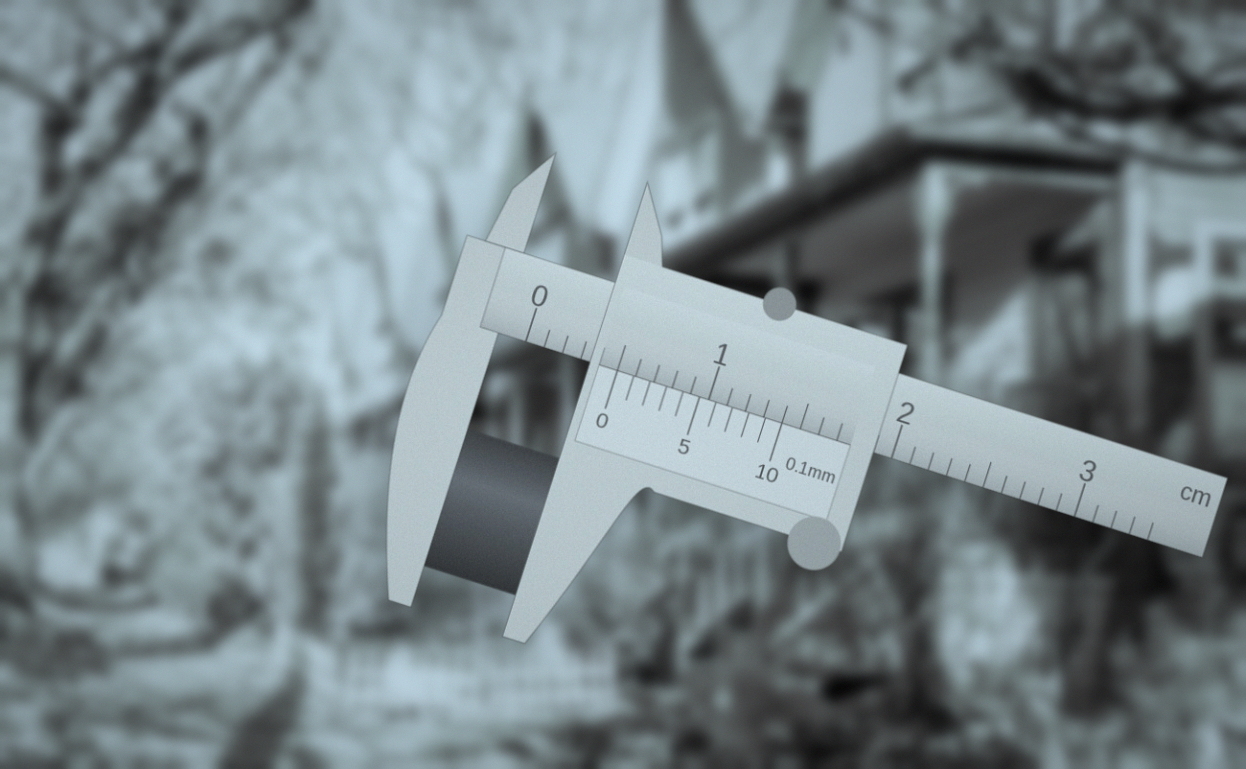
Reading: 5.0 (mm)
